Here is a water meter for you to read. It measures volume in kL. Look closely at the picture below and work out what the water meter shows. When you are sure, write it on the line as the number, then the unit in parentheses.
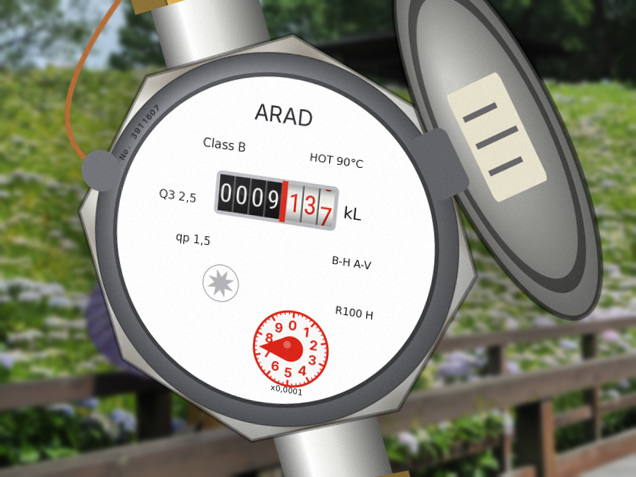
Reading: 9.1367 (kL)
